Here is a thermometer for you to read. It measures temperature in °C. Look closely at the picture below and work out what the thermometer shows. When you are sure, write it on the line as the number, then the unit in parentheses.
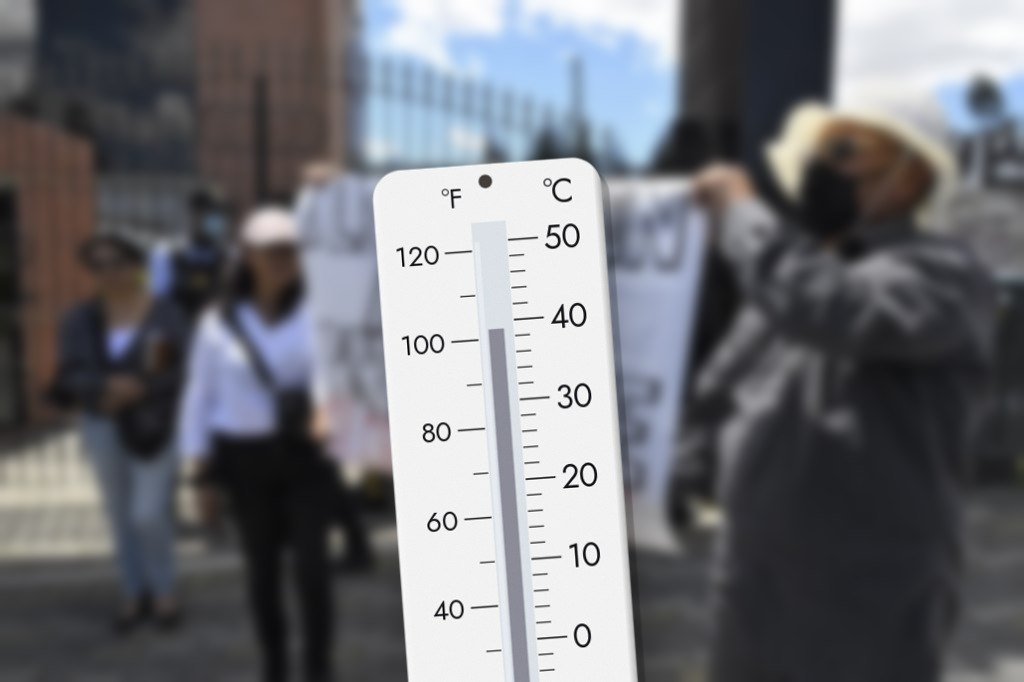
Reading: 39 (°C)
